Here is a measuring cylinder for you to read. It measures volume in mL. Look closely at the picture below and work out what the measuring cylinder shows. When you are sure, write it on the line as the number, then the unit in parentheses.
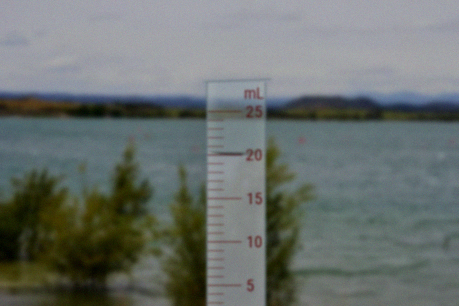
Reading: 20 (mL)
